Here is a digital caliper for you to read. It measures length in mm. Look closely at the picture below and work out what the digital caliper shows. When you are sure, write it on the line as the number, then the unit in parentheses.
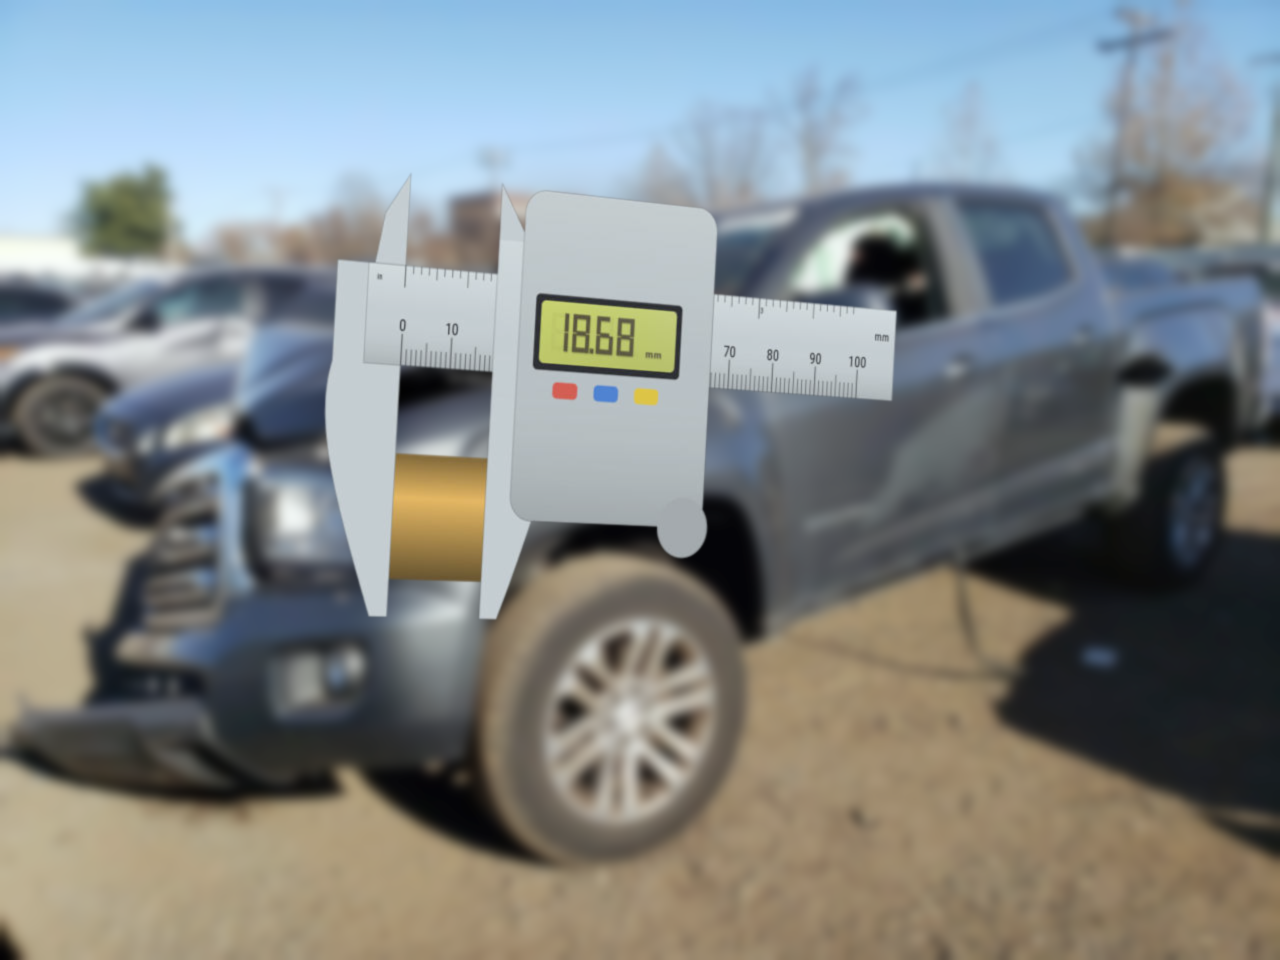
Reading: 18.68 (mm)
